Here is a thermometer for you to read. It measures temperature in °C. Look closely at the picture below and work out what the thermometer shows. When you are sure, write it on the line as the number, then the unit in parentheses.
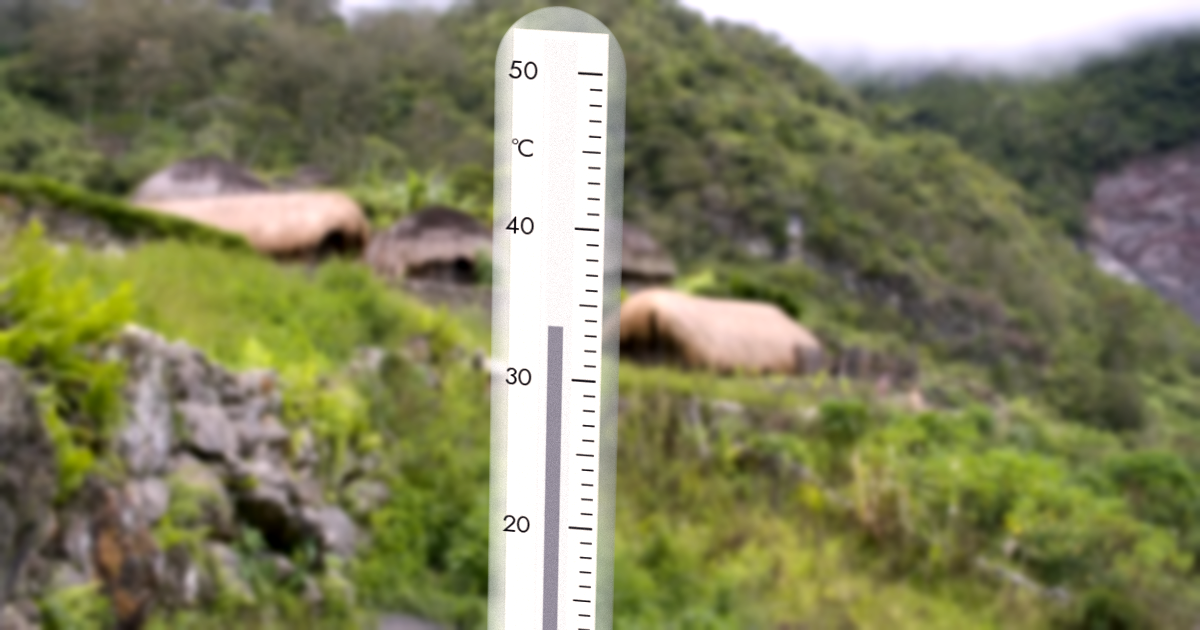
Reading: 33.5 (°C)
